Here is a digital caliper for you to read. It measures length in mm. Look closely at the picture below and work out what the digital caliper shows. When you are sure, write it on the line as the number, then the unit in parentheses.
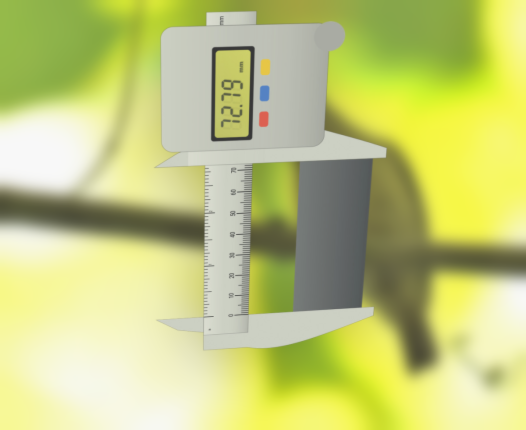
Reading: 72.79 (mm)
